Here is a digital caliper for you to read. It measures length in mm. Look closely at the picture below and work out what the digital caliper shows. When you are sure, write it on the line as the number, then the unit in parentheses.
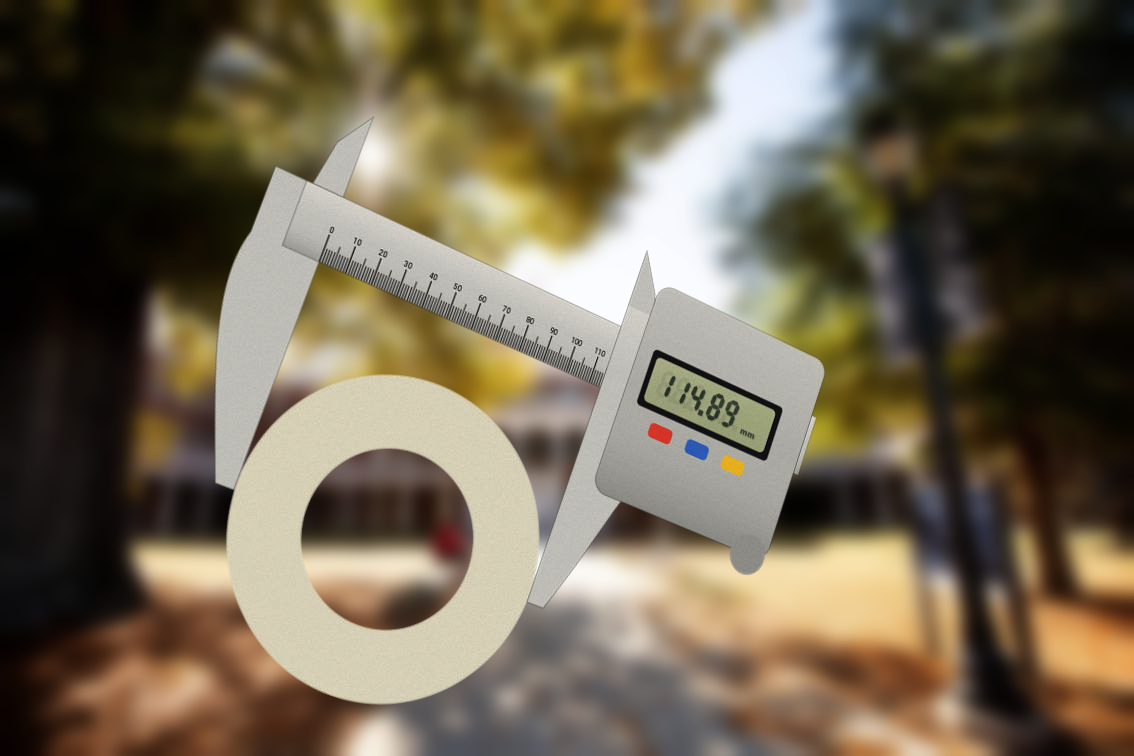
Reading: 114.89 (mm)
